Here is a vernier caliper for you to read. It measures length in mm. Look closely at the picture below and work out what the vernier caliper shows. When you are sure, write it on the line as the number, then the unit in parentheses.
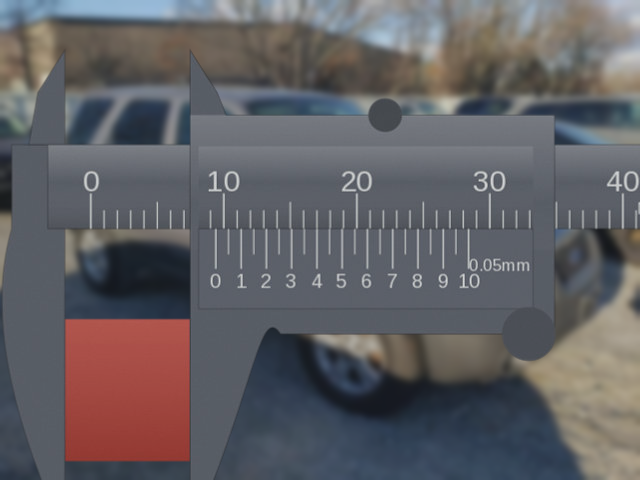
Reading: 9.4 (mm)
